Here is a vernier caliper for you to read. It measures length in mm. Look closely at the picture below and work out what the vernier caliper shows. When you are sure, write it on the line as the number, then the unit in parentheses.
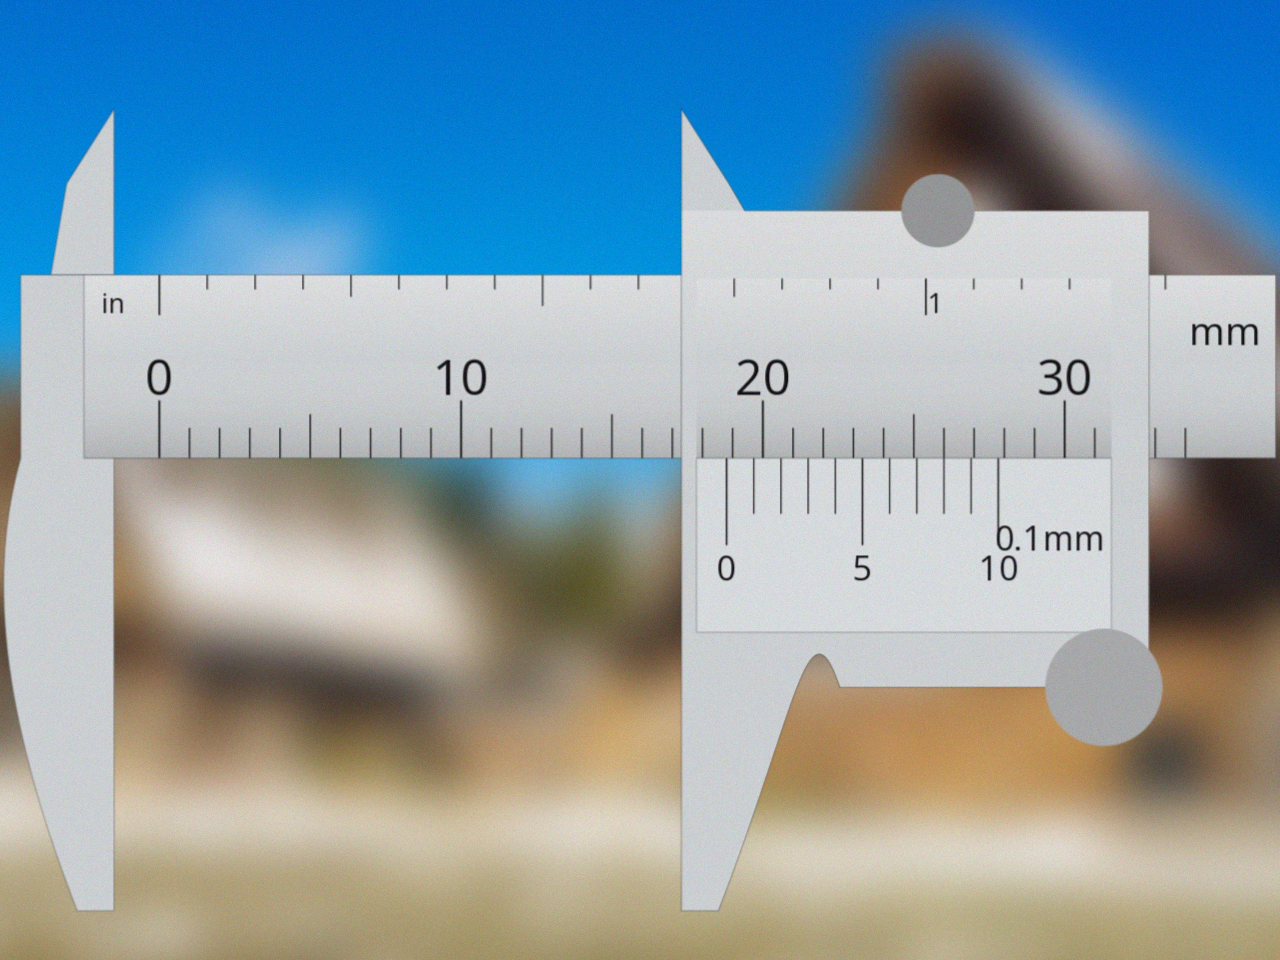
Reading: 18.8 (mm)
